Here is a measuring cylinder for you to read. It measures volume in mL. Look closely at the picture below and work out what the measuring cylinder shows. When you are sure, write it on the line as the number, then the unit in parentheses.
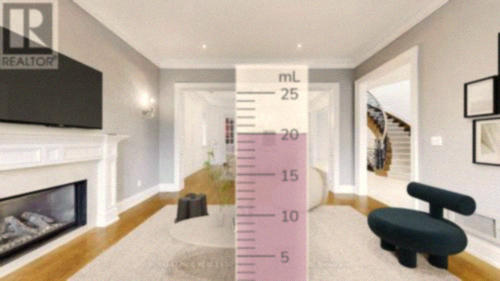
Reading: 20 (mL)
